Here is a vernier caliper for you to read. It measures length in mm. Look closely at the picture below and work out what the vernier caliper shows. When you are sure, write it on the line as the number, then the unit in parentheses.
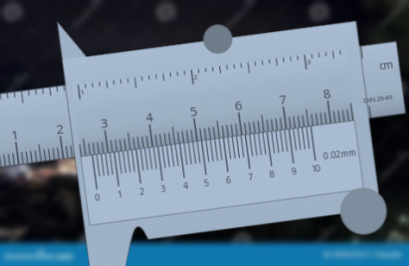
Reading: 26.5 (mm)
